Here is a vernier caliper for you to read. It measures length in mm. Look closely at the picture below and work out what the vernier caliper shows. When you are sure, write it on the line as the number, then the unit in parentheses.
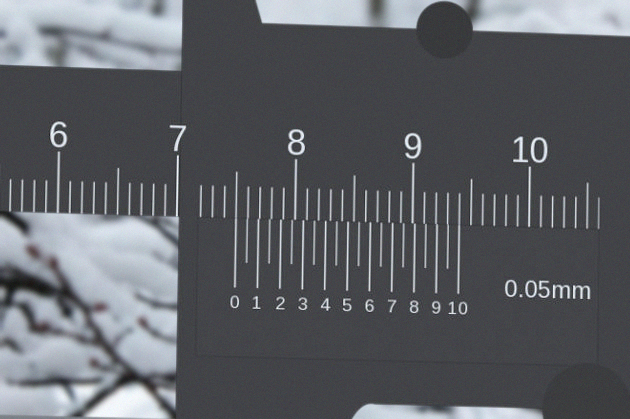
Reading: 75.0 (mm)
